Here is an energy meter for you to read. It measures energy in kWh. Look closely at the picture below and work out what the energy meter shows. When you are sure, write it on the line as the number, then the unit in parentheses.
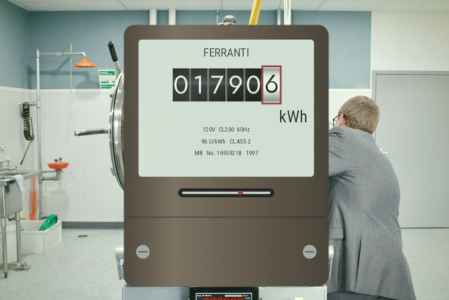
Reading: 1790.6 (kWh)
